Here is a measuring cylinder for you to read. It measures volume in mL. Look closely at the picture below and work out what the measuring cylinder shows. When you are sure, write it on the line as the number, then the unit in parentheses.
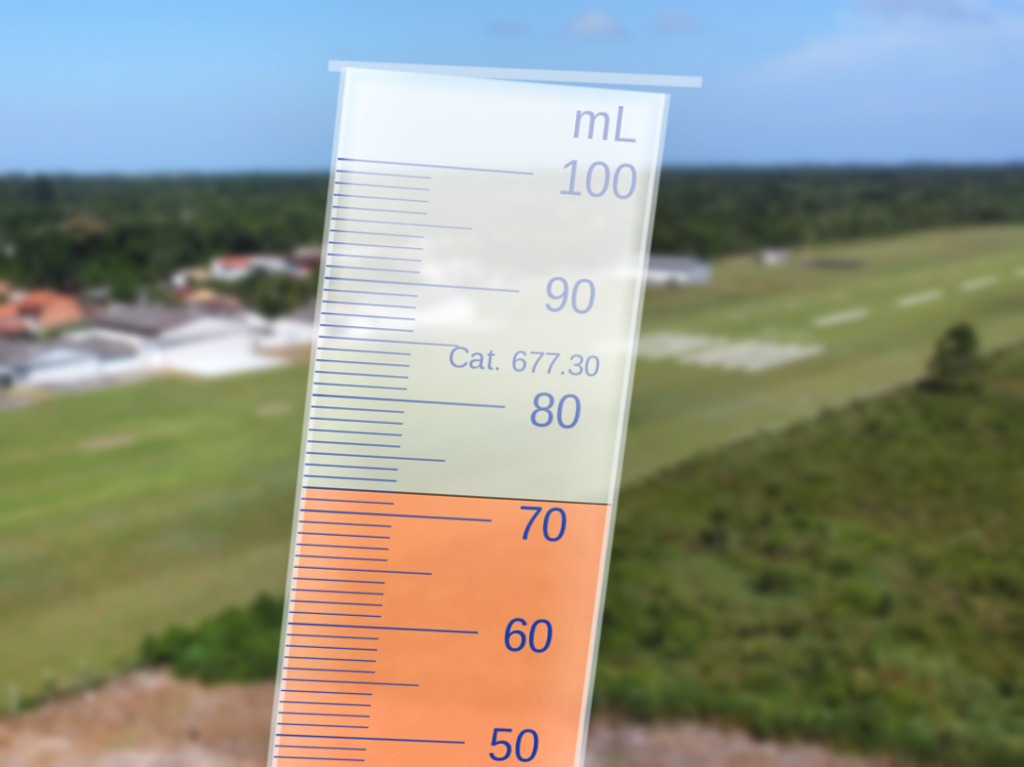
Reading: 72 (mL)
